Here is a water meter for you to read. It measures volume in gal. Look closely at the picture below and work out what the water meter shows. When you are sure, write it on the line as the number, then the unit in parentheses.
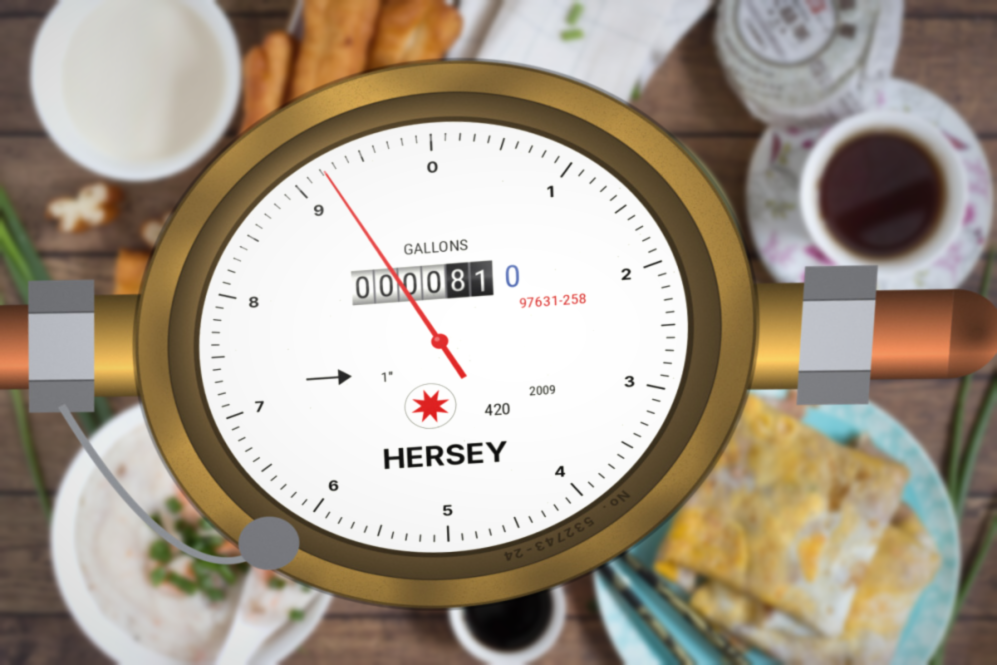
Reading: 809.2 (gal)
